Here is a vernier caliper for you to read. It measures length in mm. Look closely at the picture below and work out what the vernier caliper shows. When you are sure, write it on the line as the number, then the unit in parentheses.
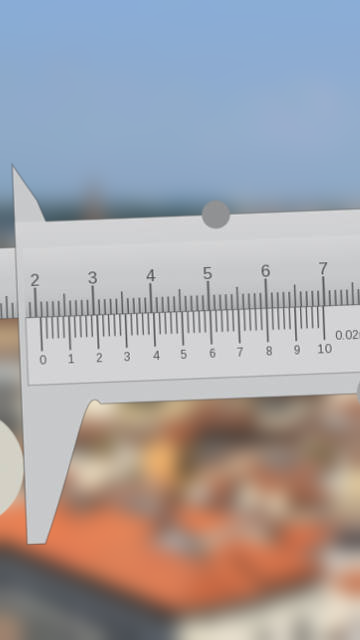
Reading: 20.8 (mm)
